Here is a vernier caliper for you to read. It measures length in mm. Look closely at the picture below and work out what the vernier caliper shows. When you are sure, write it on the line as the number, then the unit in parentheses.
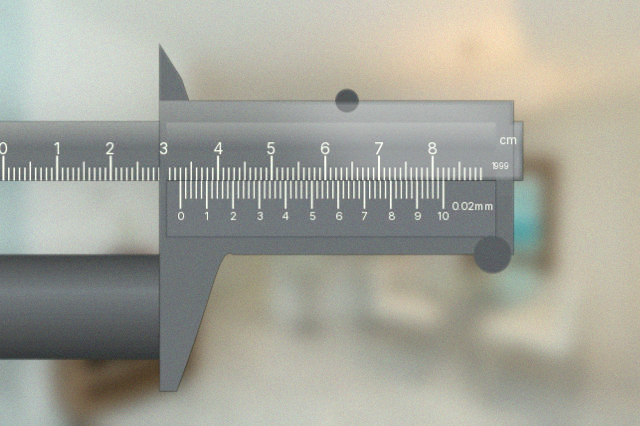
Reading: 33.0 (mm)
